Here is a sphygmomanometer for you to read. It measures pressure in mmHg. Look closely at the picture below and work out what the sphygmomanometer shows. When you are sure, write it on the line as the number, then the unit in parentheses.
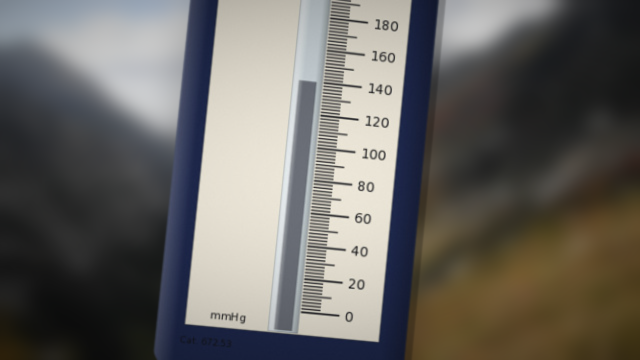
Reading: 140 (mmHg)
